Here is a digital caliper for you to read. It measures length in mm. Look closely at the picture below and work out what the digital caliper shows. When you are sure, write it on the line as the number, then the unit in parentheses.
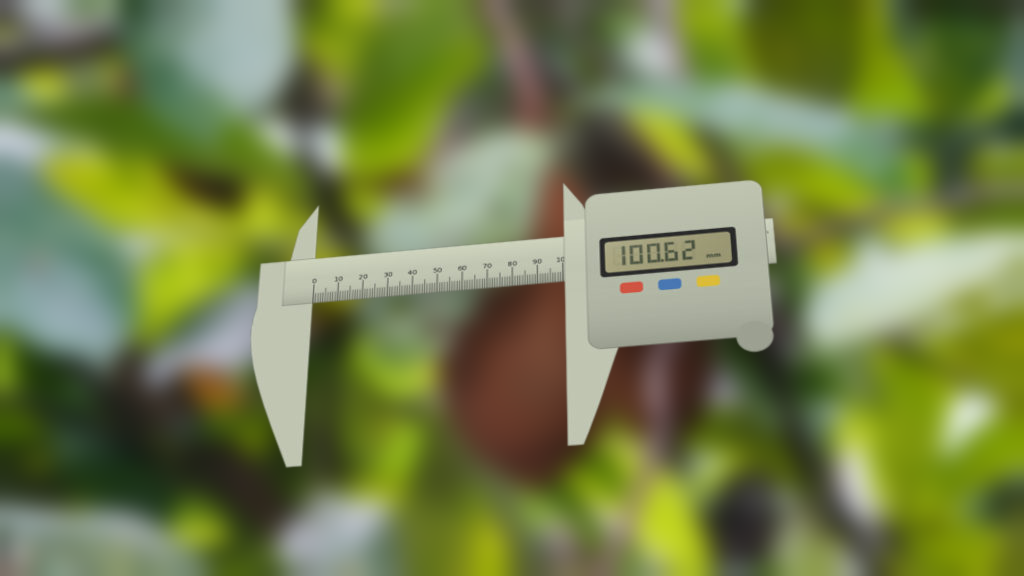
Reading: 100.62 (mm)
